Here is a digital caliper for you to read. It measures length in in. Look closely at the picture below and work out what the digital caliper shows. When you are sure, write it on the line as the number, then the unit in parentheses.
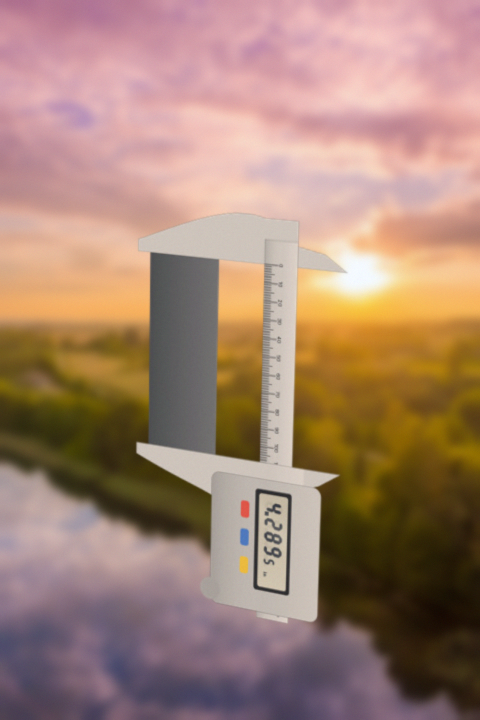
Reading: 4.2895 (in)
